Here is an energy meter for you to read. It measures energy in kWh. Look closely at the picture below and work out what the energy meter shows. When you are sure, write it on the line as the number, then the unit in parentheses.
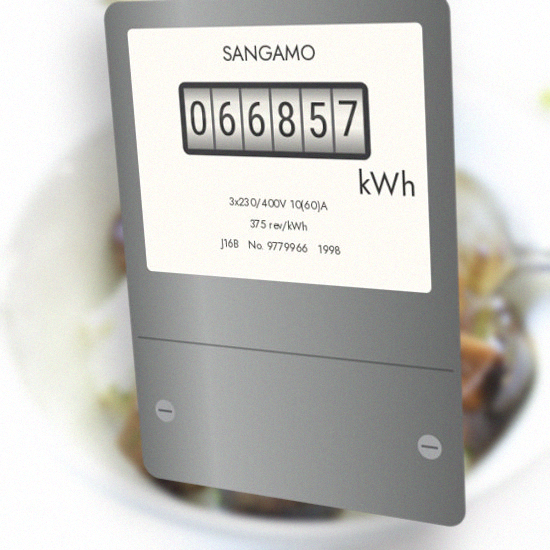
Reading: 66857 (kWh)
